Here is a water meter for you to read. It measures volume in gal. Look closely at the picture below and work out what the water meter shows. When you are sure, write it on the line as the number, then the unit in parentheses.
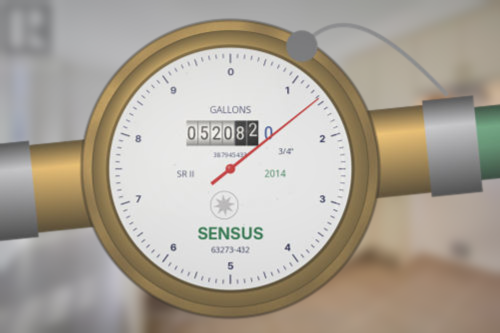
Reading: 520821.4 (gal)
